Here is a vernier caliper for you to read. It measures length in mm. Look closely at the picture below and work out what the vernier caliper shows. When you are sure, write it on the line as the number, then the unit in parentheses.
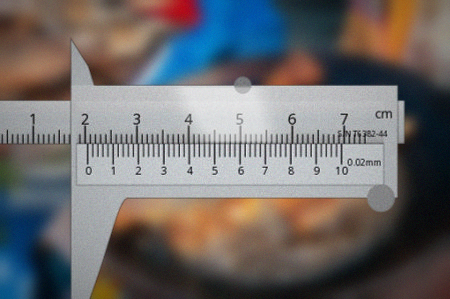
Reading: 20.5 (mm)
